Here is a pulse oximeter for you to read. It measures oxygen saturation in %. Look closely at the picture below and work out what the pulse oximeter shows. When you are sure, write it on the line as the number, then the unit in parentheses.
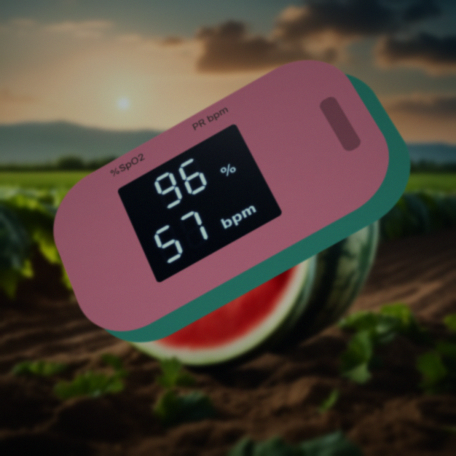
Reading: 96 (%)
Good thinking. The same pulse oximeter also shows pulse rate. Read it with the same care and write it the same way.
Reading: 57 (bpm)
